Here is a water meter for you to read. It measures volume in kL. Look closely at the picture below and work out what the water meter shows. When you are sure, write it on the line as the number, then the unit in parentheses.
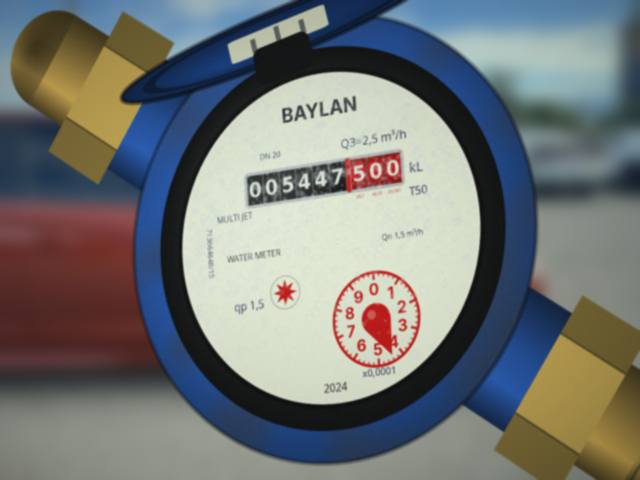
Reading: 5447.5004 (kL)
